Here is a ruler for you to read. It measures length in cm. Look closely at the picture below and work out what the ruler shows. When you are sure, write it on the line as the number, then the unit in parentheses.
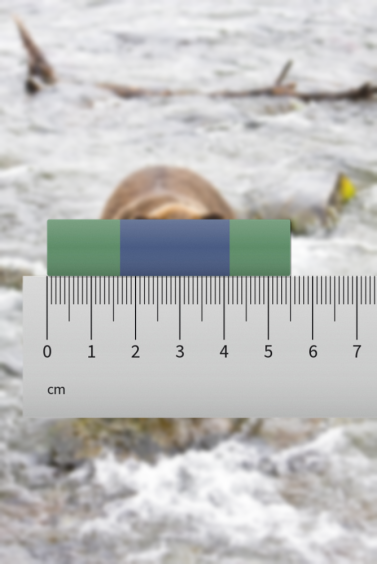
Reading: 5.5 (cm)
